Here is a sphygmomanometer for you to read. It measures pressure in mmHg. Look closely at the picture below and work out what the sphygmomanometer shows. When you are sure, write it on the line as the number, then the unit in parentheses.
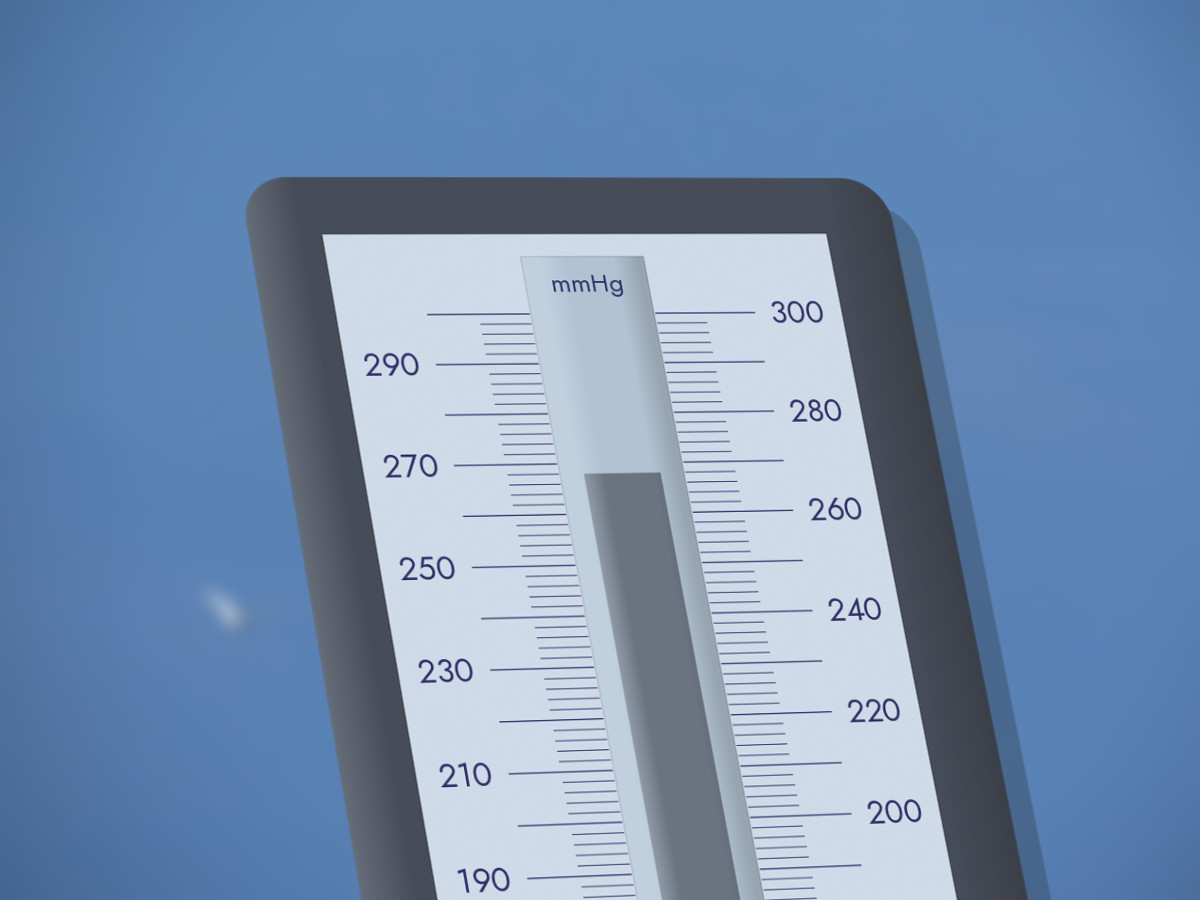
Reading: 268 (mmHg)
